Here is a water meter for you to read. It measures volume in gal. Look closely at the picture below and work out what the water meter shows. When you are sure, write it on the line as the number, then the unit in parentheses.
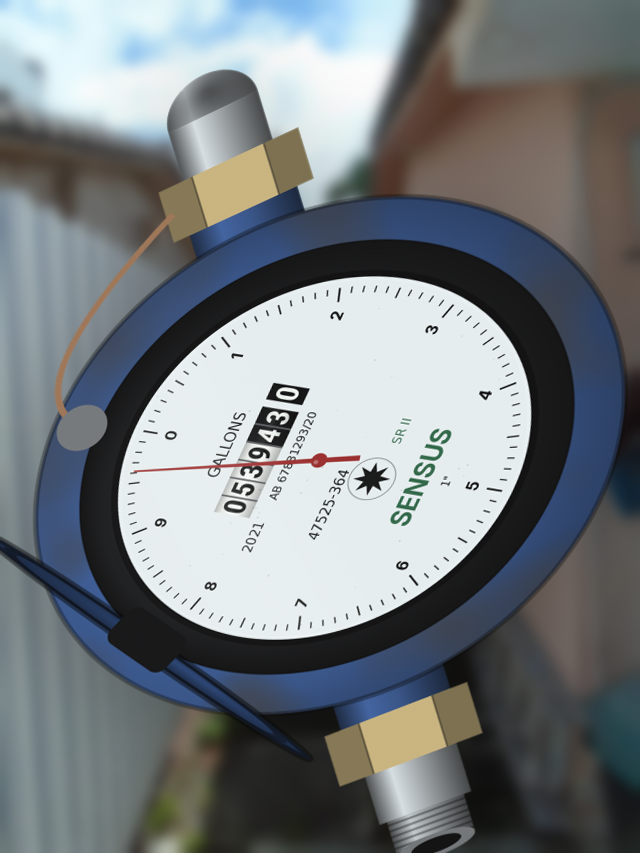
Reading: 539429.6 (gal)
